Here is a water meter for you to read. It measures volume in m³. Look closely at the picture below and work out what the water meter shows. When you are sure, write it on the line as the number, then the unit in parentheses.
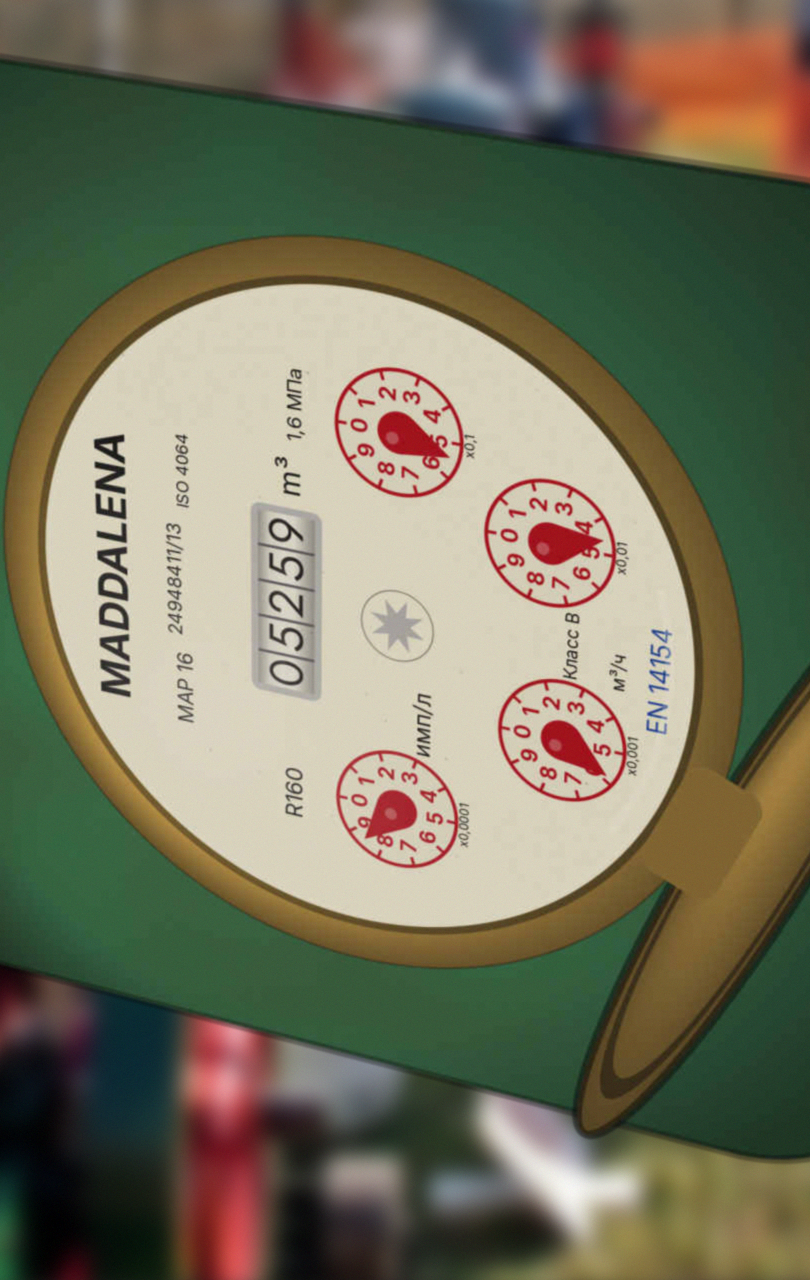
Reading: 5259.5458 (m³)
